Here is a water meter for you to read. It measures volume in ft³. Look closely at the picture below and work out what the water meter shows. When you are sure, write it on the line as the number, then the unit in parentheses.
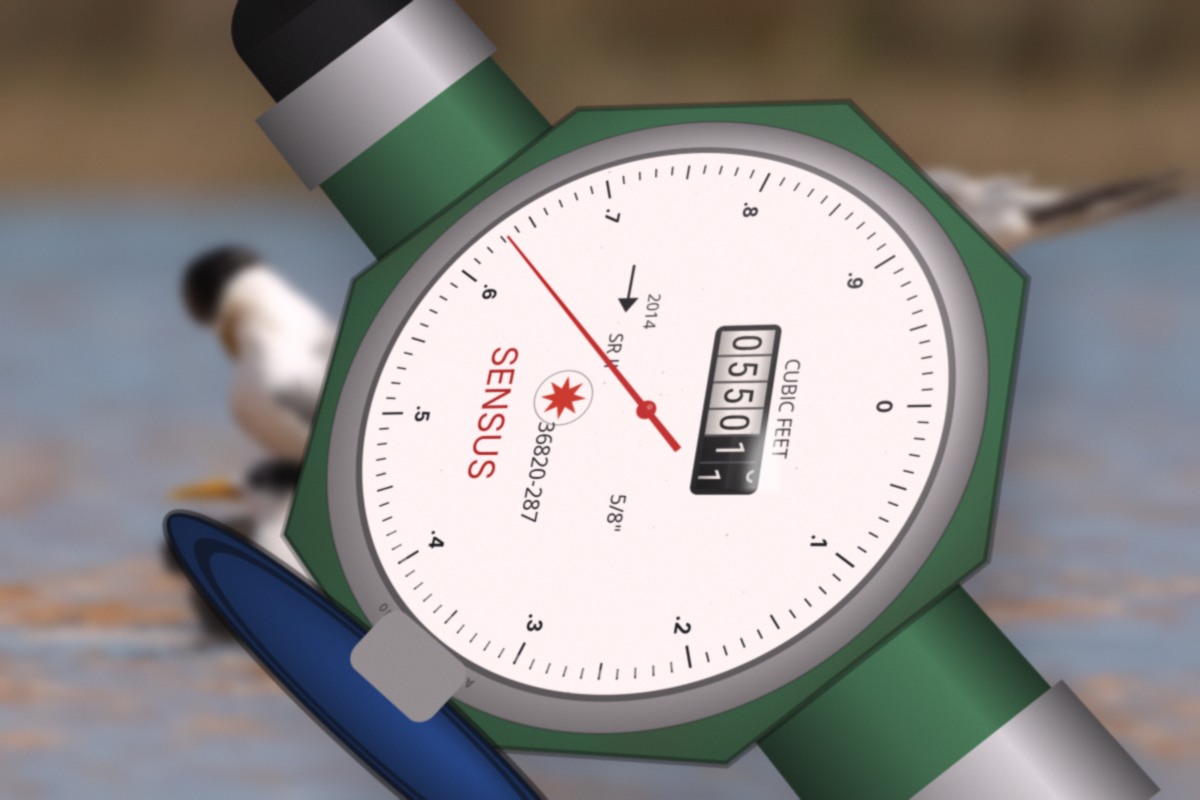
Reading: 55010.63 (ft³)
